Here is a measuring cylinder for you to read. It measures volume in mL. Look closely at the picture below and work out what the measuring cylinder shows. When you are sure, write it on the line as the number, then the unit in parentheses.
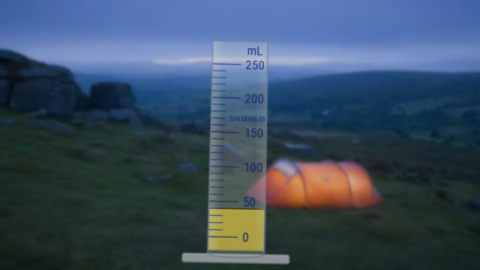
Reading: 40 (mL)
